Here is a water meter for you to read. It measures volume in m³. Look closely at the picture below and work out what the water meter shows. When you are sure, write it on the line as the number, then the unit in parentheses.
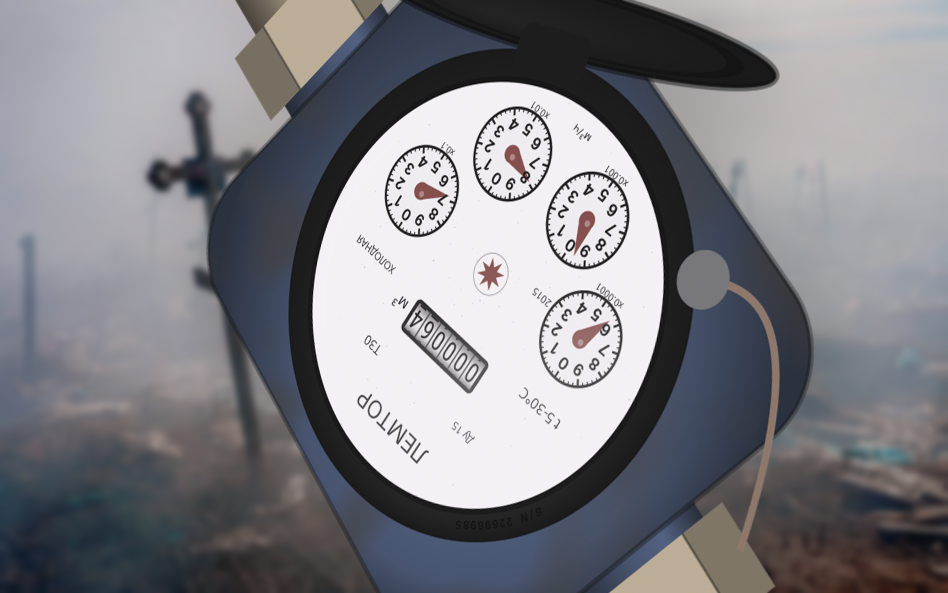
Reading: 64.6795 (m³)
